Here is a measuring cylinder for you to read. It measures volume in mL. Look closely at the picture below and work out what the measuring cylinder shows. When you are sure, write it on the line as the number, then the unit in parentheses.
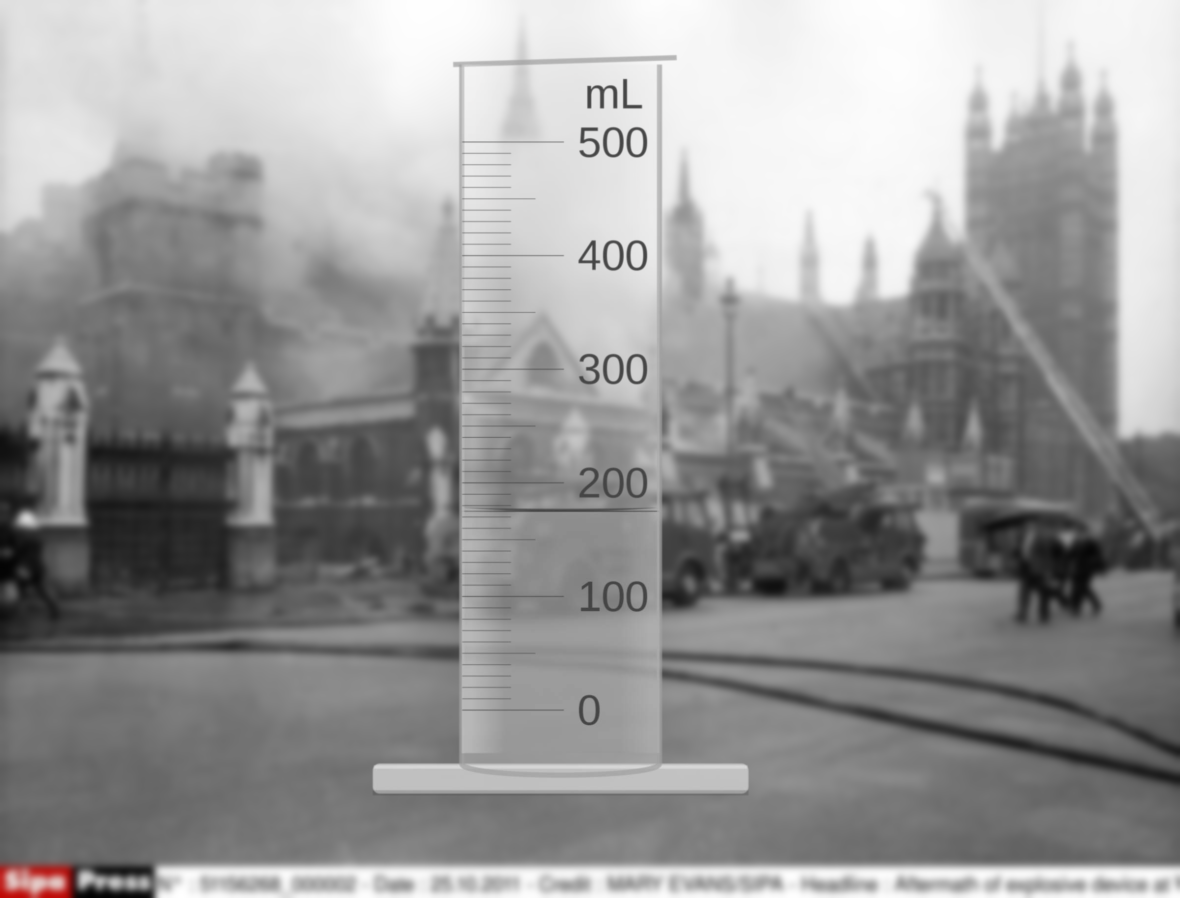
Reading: 175 (mL)
